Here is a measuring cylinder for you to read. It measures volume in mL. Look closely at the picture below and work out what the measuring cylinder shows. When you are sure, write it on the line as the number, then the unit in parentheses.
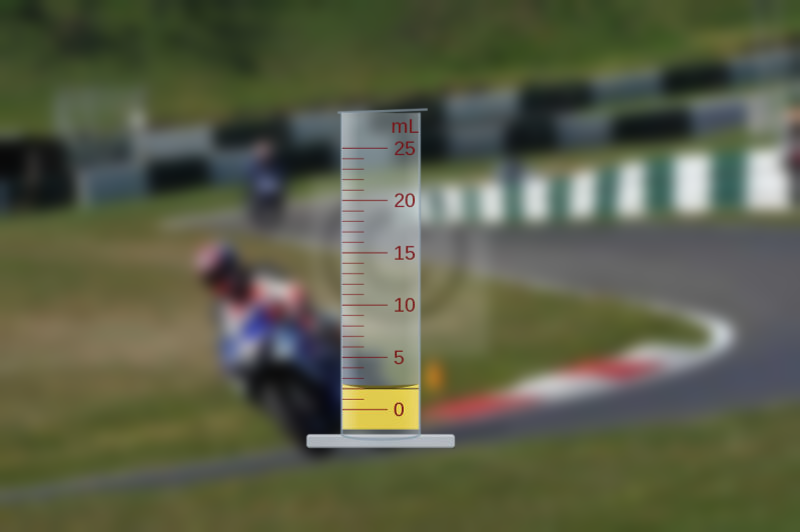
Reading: 2 (mL)
